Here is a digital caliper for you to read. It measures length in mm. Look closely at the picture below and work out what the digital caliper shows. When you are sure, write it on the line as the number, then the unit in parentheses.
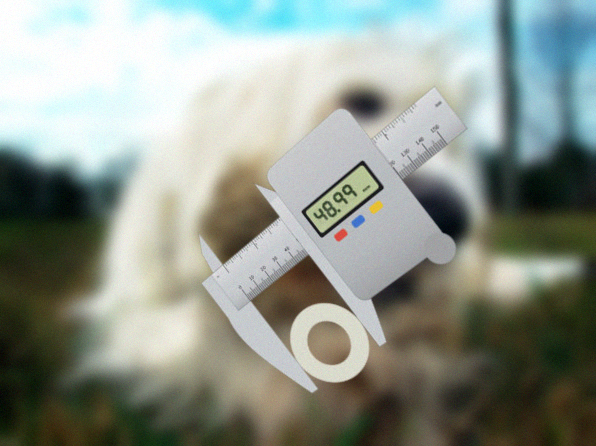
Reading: 48.99 (mm)
